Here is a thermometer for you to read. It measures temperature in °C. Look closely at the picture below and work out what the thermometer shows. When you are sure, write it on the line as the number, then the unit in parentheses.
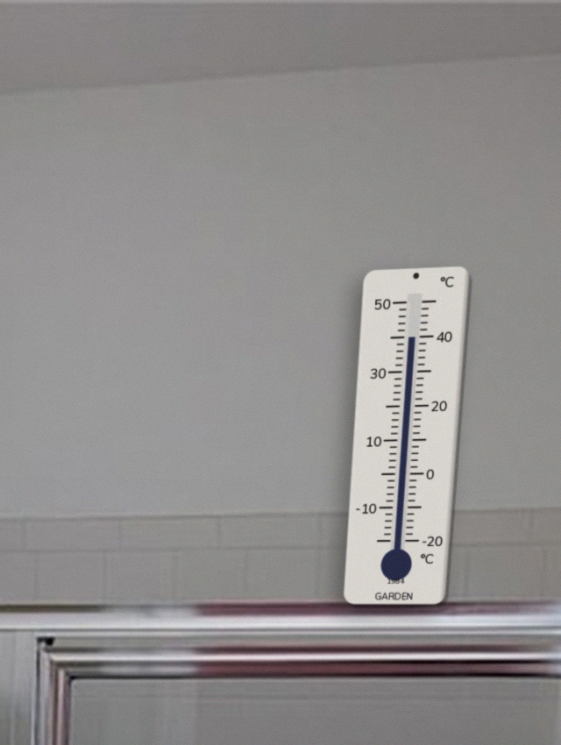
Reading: 40 (°C)
